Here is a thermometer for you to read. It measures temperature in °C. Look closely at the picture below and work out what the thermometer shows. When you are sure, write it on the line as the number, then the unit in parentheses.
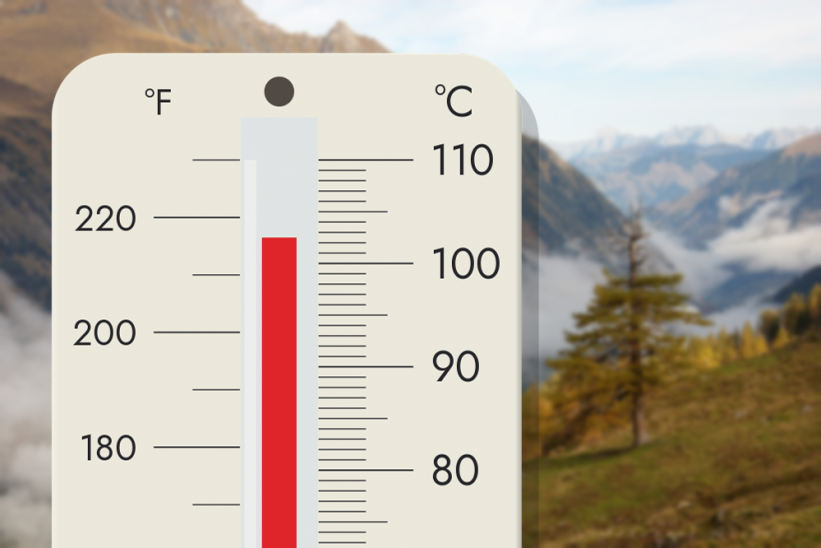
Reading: 102.5 (°C)
